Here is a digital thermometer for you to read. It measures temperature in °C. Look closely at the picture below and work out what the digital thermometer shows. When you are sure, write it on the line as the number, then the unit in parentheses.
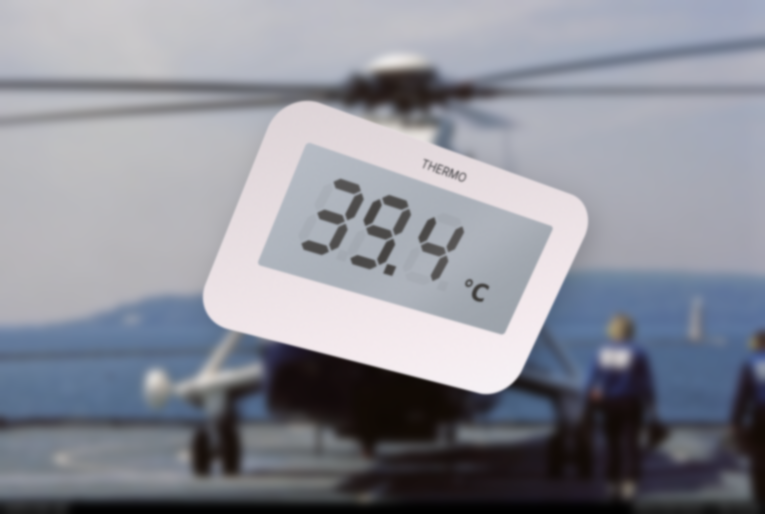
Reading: 39.4 (°C)
